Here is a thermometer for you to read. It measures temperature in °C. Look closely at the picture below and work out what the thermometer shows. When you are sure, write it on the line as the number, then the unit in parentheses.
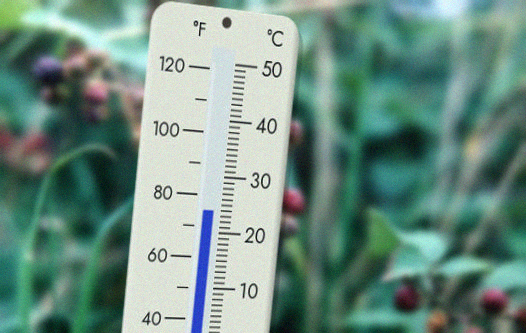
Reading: 24 (°C)
